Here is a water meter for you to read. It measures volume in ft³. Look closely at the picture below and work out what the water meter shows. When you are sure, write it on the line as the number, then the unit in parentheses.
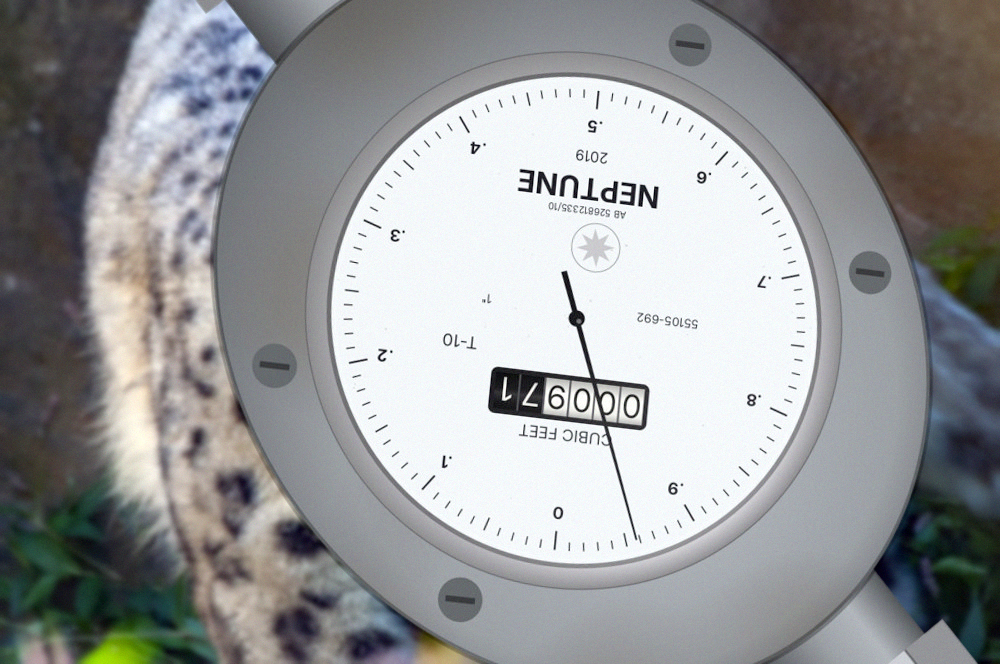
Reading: 970.94 (ft³)
